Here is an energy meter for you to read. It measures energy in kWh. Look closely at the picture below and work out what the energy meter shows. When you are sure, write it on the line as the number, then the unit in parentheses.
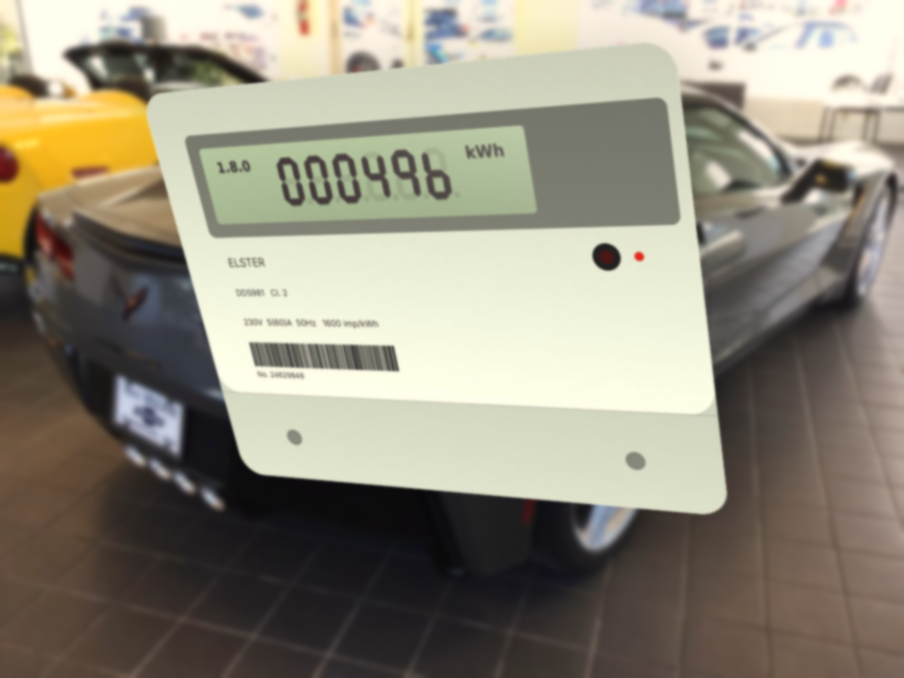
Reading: 496 (kWh)
